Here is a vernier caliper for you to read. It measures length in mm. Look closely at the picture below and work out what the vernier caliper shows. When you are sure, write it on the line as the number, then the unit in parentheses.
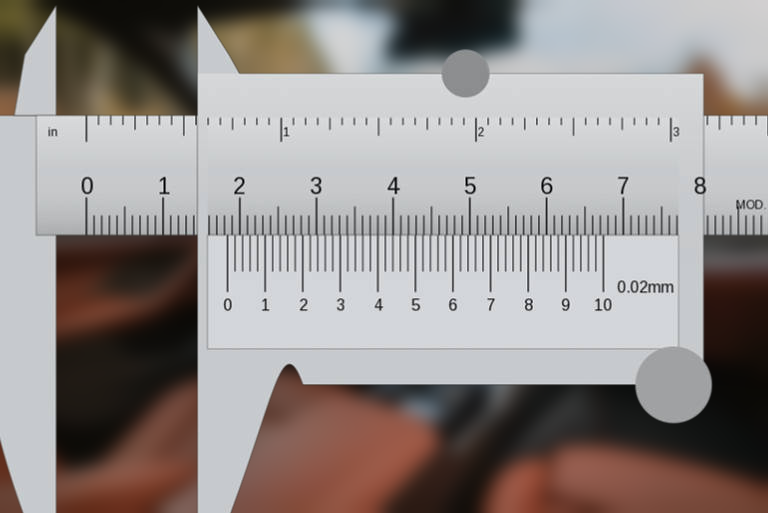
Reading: 18.4 (mm)
